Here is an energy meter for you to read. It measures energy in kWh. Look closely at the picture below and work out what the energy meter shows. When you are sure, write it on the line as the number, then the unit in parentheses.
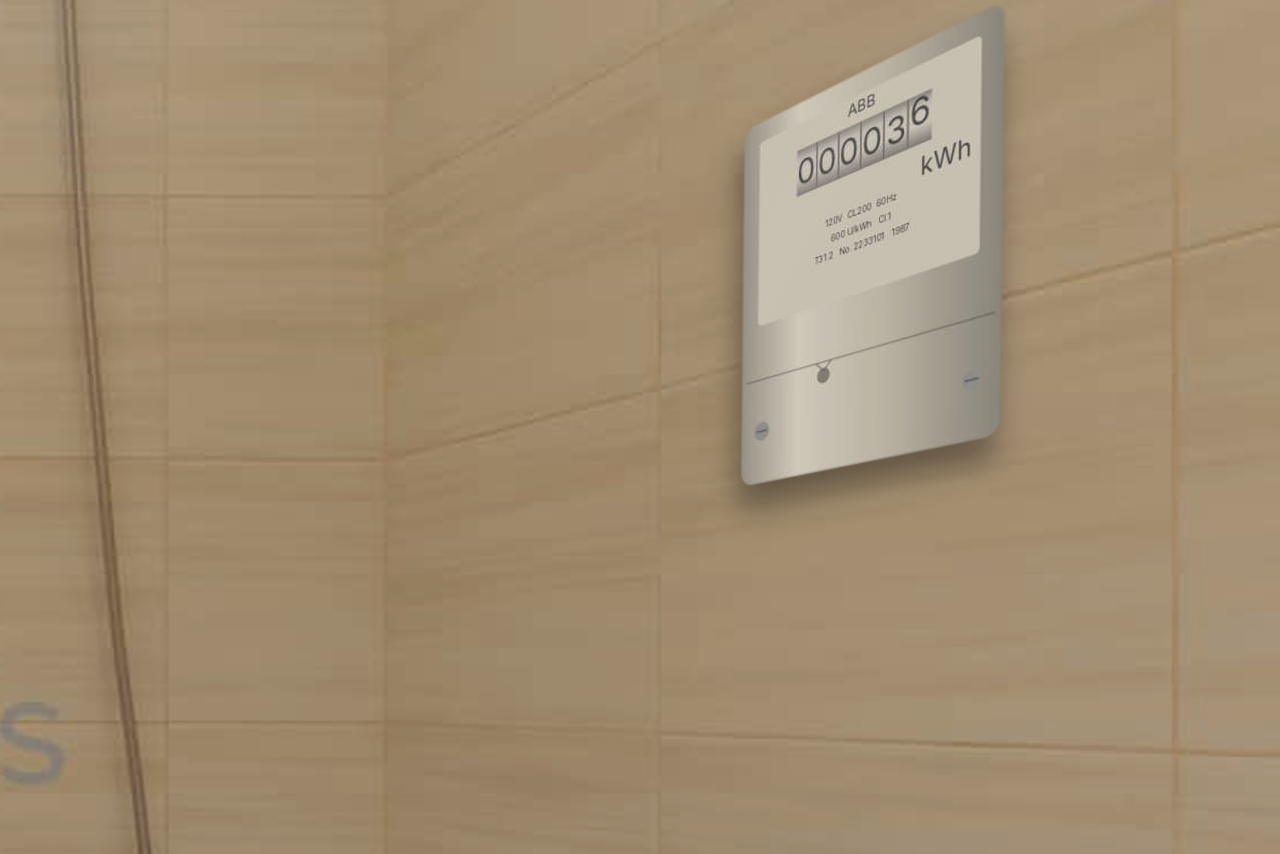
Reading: 36 (kWh)
